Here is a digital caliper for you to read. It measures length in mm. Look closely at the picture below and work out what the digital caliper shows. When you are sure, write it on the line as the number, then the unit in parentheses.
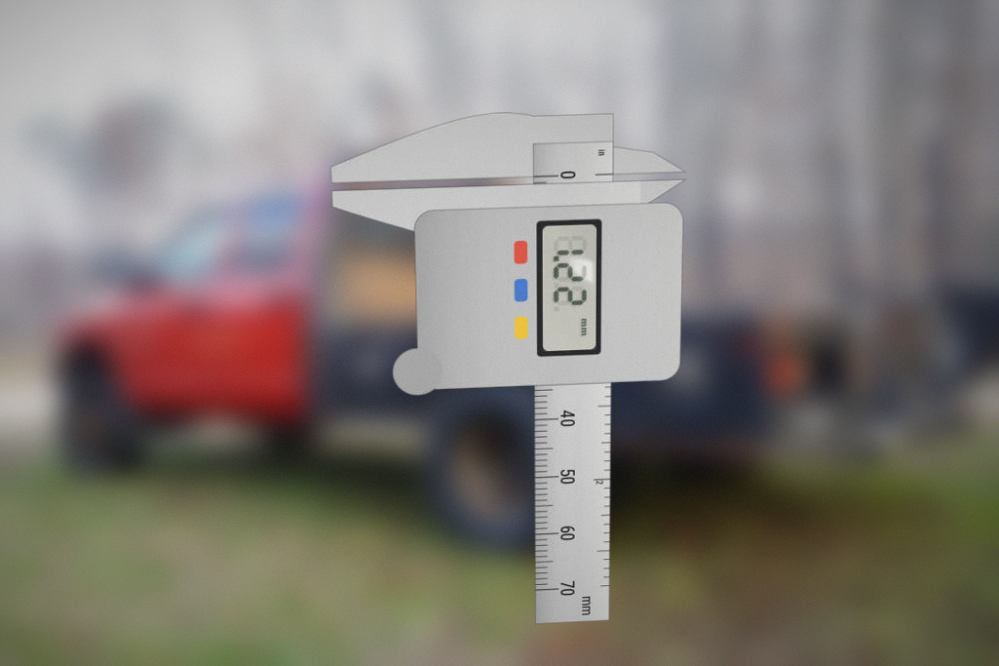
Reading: 1.22 (mm)
